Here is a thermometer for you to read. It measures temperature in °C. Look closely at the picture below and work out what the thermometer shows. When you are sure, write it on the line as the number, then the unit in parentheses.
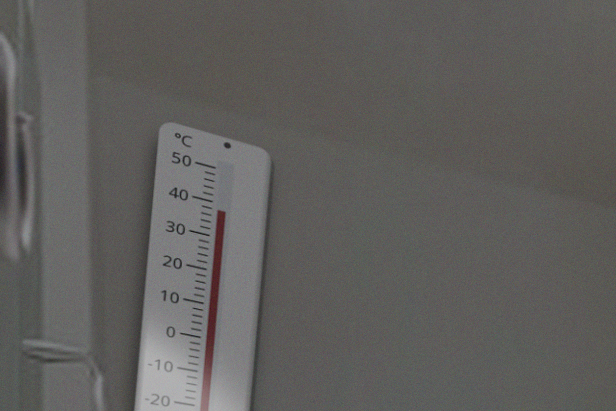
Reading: 38 (°C)
